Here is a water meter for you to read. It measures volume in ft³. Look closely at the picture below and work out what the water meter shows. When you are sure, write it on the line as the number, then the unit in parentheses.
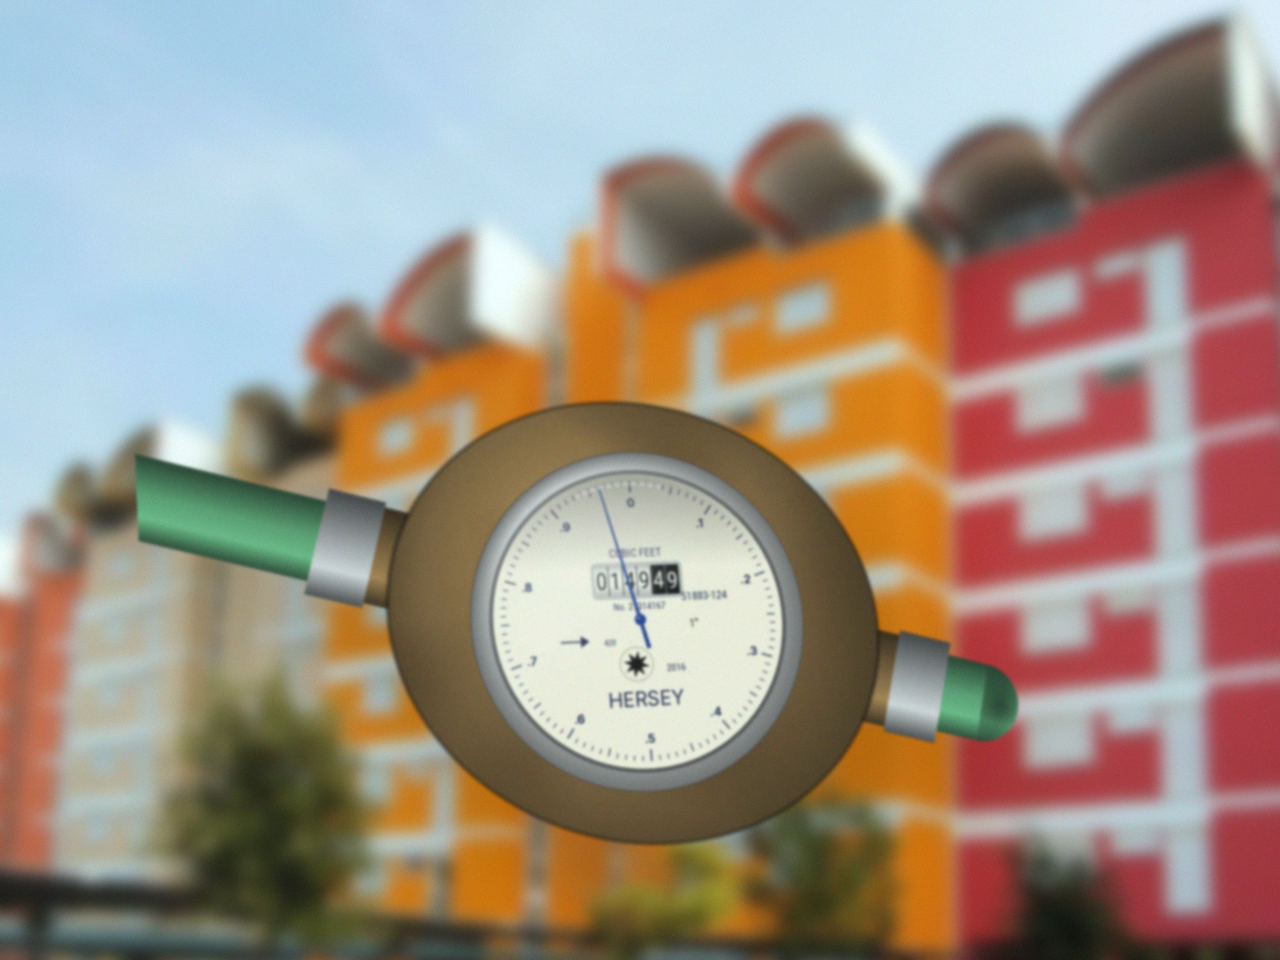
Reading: 14948.96 (ft³)
